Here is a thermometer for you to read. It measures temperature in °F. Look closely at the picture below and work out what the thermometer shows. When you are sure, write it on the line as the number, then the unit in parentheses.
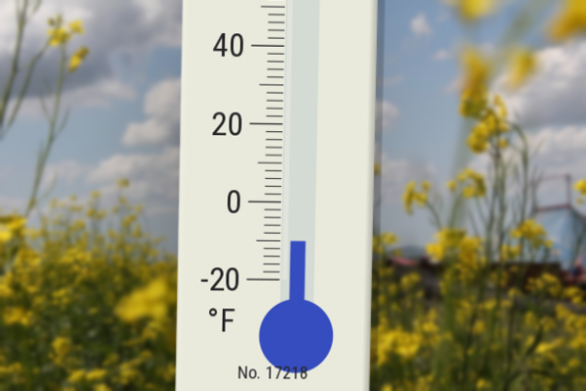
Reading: -10 (°F)
